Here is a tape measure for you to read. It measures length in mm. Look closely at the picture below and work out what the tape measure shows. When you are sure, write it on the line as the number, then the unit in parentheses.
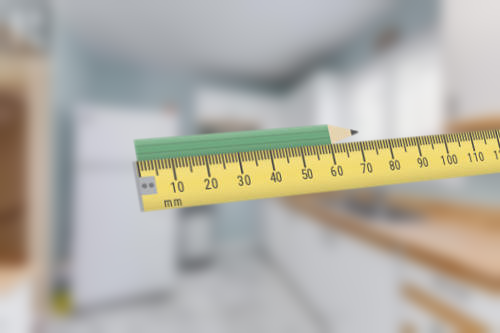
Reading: 70 (mm)
